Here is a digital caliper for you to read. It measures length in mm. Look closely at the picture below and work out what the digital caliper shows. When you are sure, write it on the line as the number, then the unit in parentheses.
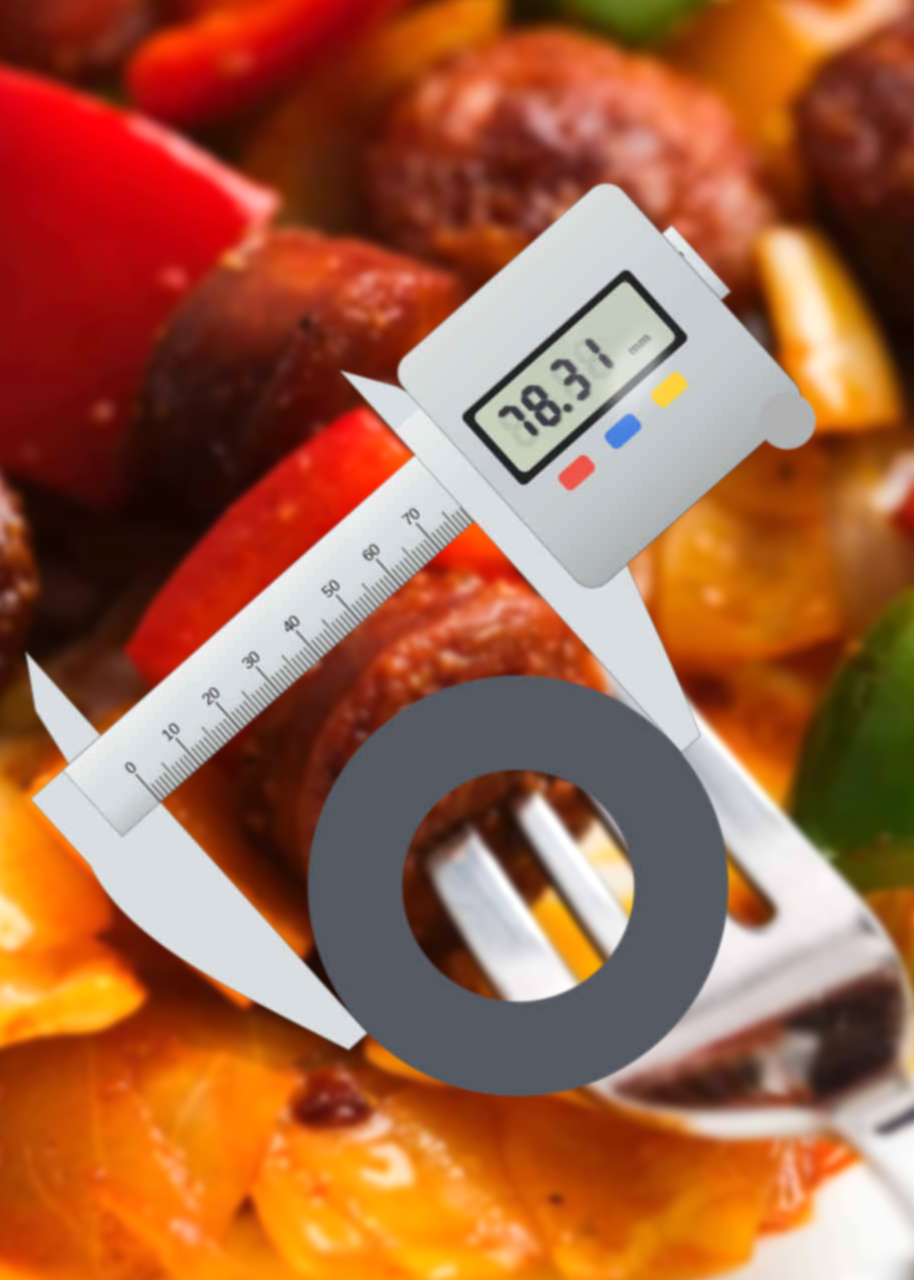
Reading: 78.31 (mm)
